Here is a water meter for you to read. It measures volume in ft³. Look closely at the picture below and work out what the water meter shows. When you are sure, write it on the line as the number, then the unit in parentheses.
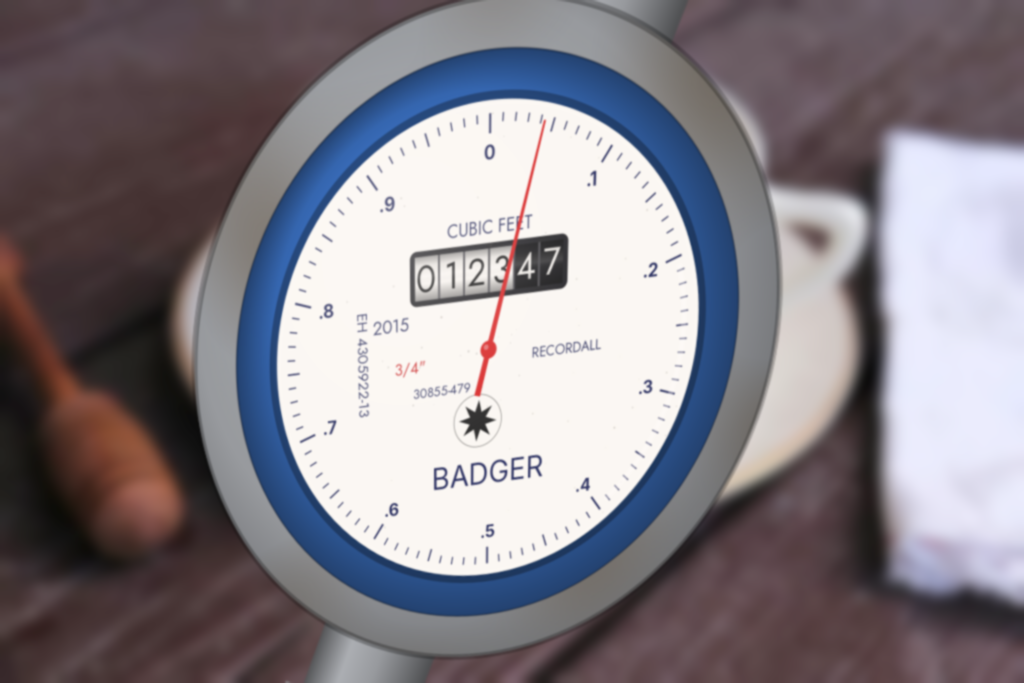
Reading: 12347.04 (ft³)
